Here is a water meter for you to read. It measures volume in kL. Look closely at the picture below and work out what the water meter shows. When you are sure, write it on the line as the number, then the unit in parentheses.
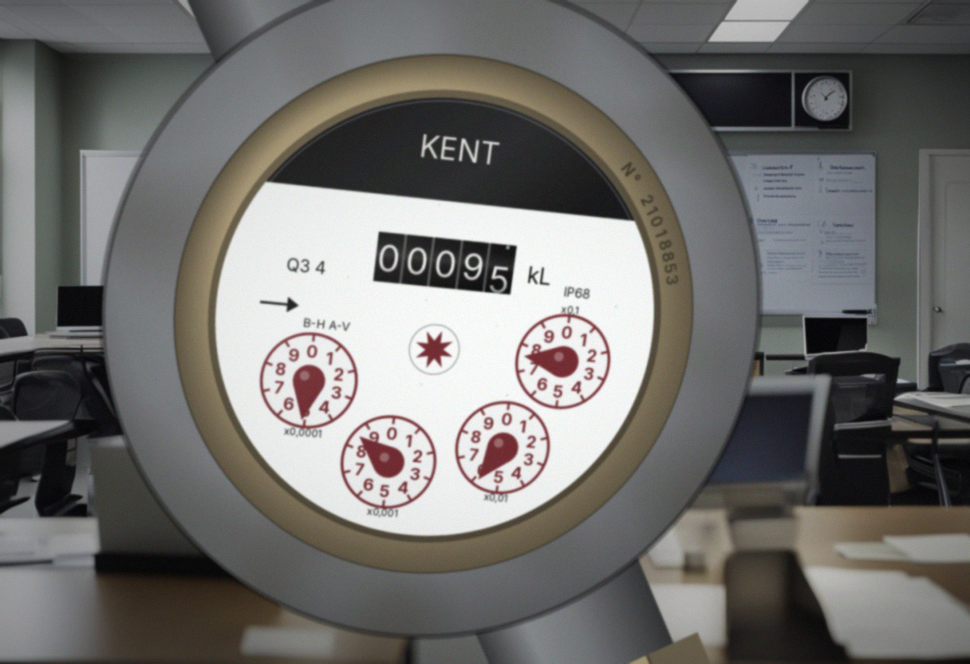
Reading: 94.7585 (kL)
